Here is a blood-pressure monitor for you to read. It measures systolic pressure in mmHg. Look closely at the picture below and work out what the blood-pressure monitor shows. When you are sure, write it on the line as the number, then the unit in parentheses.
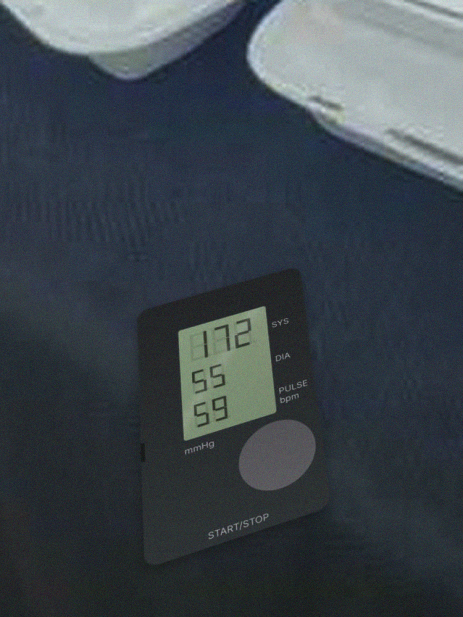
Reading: 172 (mmHg)
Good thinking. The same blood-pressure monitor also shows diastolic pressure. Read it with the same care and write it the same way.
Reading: 55 (mmHg)
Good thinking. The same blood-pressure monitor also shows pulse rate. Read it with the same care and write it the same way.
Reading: 59 (bpm)
